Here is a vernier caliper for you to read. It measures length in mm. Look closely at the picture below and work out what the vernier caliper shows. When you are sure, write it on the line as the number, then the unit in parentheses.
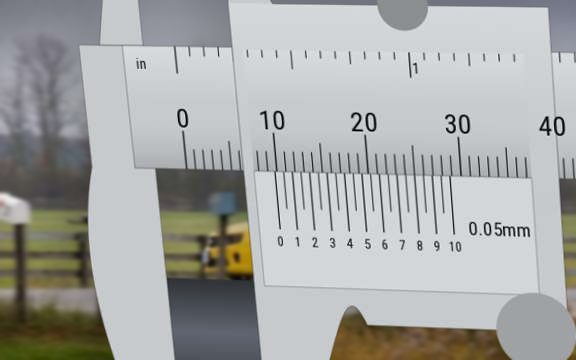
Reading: 9.8 (mm)
